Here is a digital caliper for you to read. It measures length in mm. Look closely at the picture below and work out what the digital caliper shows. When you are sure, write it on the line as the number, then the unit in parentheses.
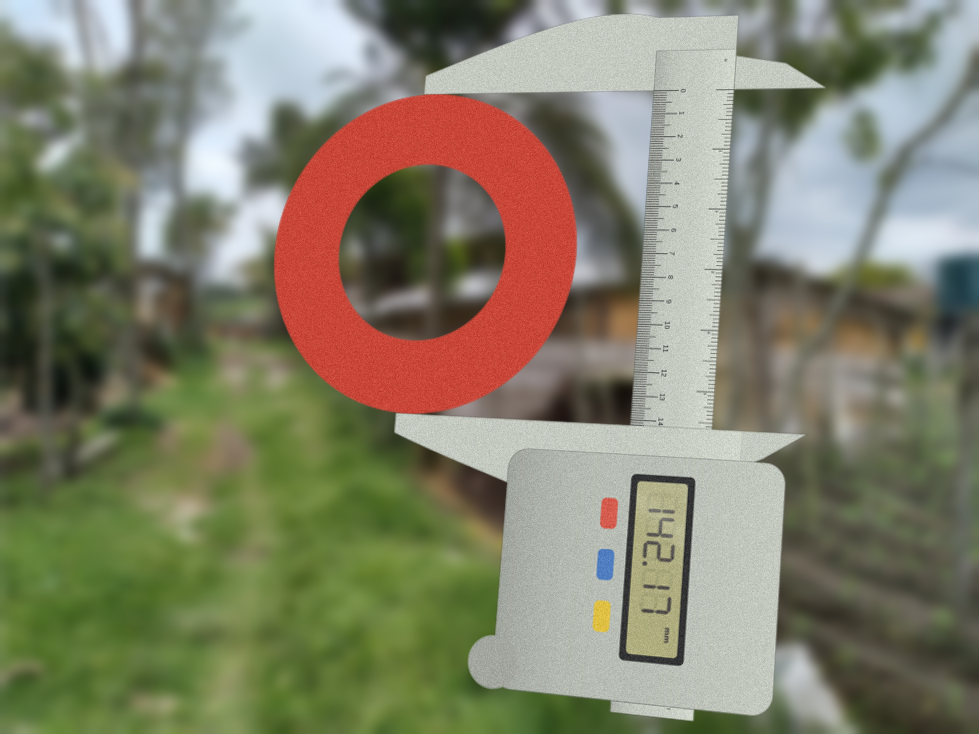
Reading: 142.17 (mm)
